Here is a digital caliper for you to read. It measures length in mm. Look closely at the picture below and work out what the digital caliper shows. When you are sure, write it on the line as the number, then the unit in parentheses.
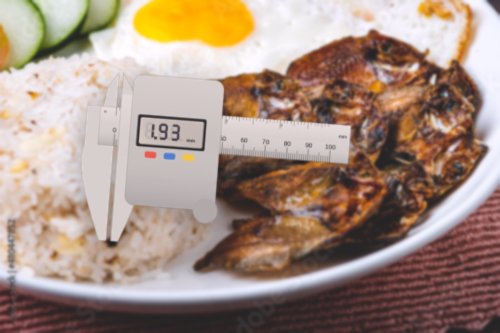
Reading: 1.93 (mm)
